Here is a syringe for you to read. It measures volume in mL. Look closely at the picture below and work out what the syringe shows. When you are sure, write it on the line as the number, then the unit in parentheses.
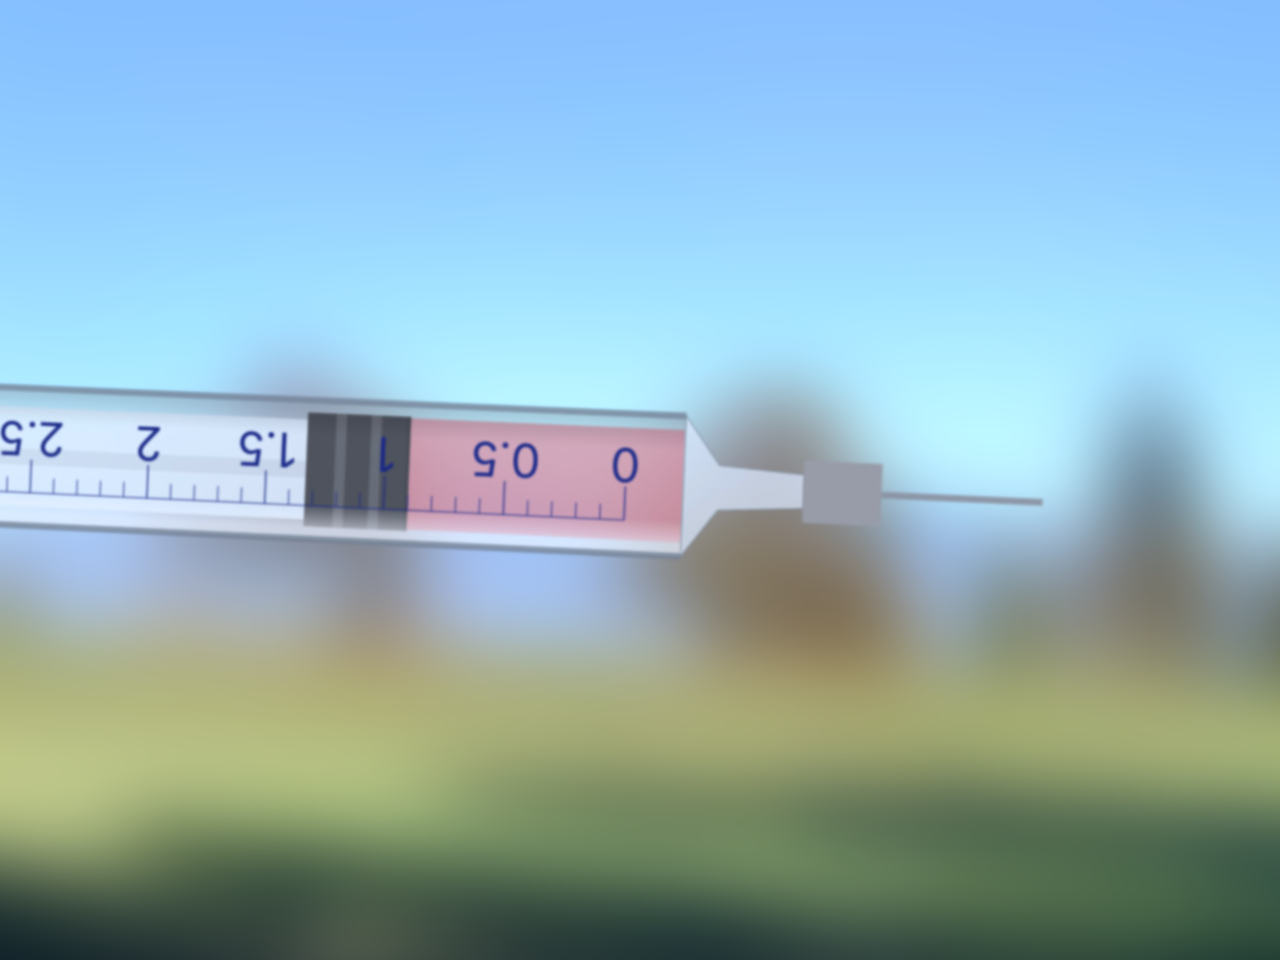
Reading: 0.9 (mL)
